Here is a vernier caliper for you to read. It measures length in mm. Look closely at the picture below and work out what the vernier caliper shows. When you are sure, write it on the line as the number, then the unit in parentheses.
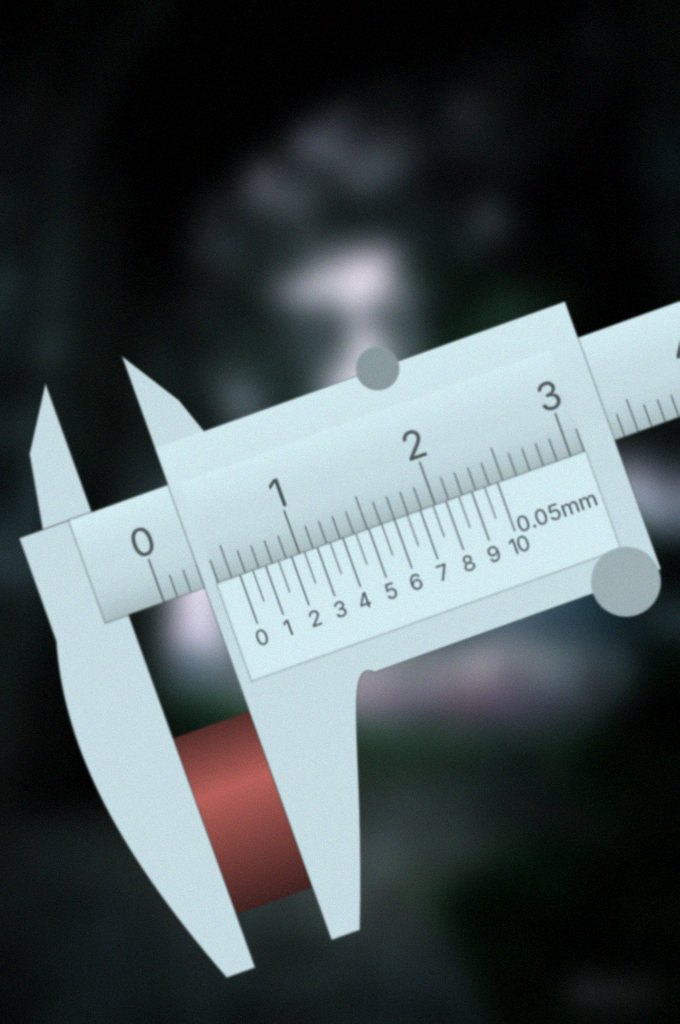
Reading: 5.6 (mm)
